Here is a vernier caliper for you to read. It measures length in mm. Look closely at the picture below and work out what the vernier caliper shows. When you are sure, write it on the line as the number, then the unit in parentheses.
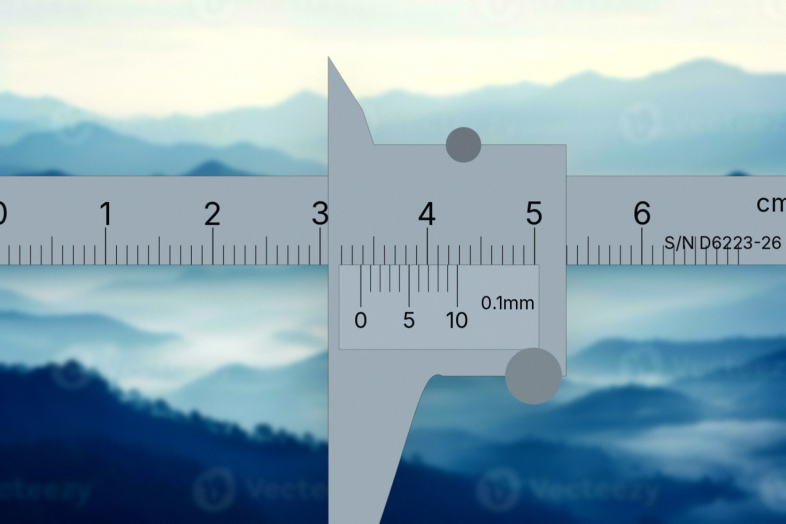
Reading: 33.8 (mm)
